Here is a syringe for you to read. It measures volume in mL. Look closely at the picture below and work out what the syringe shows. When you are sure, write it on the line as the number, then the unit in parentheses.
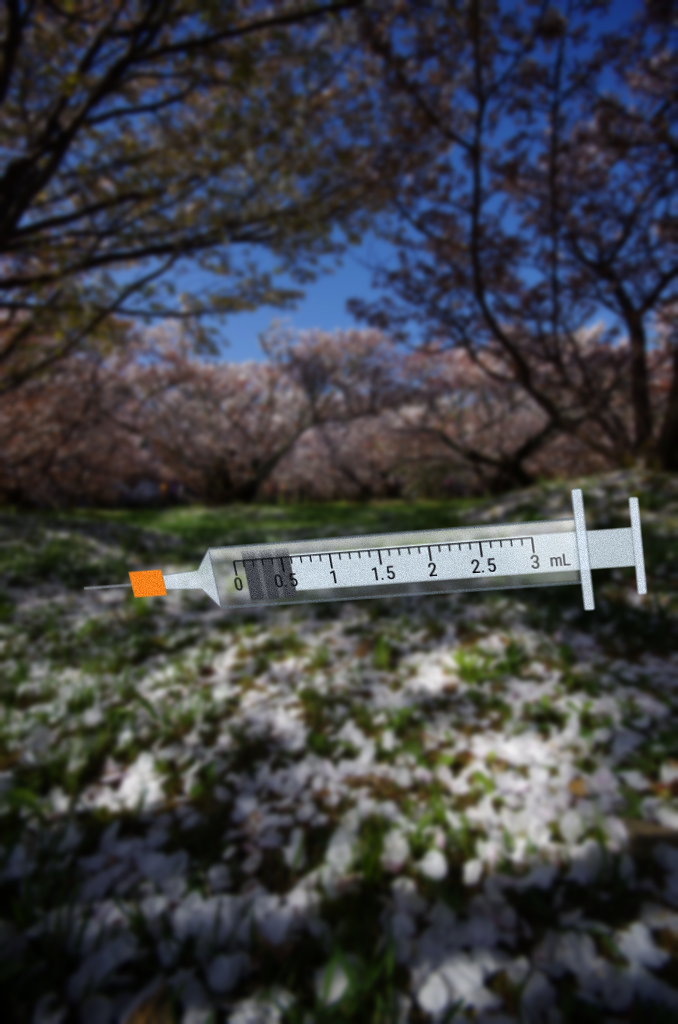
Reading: 0.1 (mL)
